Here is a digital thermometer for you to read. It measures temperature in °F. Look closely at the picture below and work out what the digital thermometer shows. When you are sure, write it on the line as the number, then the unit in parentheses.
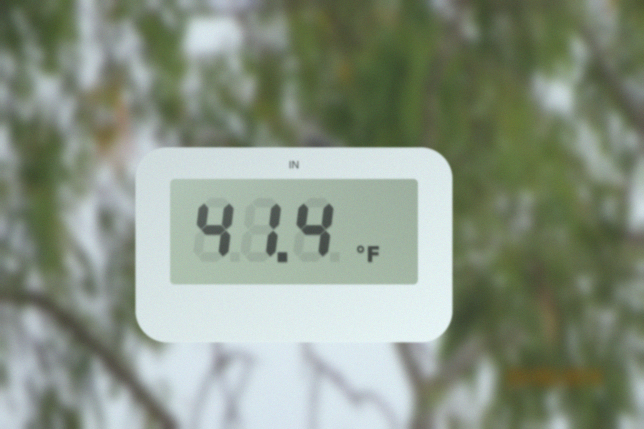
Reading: 41.4 (°F)
